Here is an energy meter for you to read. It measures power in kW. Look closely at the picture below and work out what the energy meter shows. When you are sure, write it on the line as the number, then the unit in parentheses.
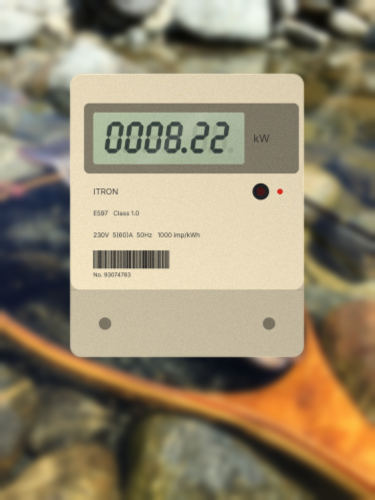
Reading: 8.22 (kW)
